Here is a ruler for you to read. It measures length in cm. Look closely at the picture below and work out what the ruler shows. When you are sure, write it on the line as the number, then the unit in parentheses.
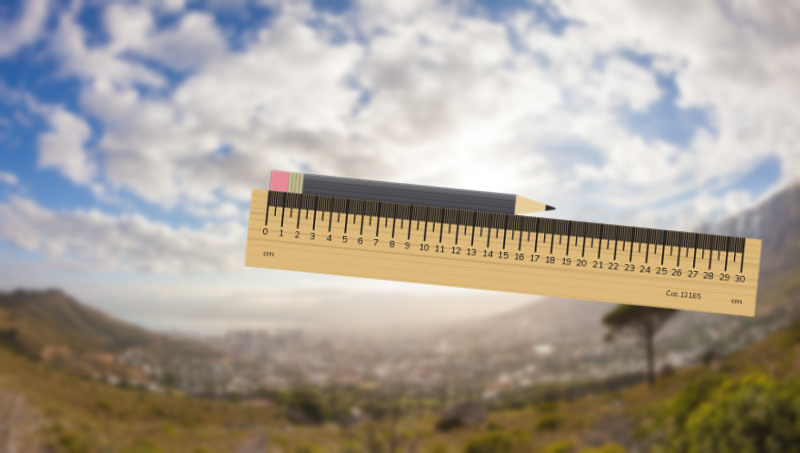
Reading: 18 (cm)
